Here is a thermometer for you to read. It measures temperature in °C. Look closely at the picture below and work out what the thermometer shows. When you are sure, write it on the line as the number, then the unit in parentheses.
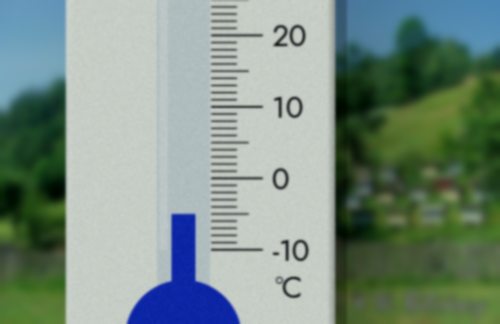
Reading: -5 (°C)
